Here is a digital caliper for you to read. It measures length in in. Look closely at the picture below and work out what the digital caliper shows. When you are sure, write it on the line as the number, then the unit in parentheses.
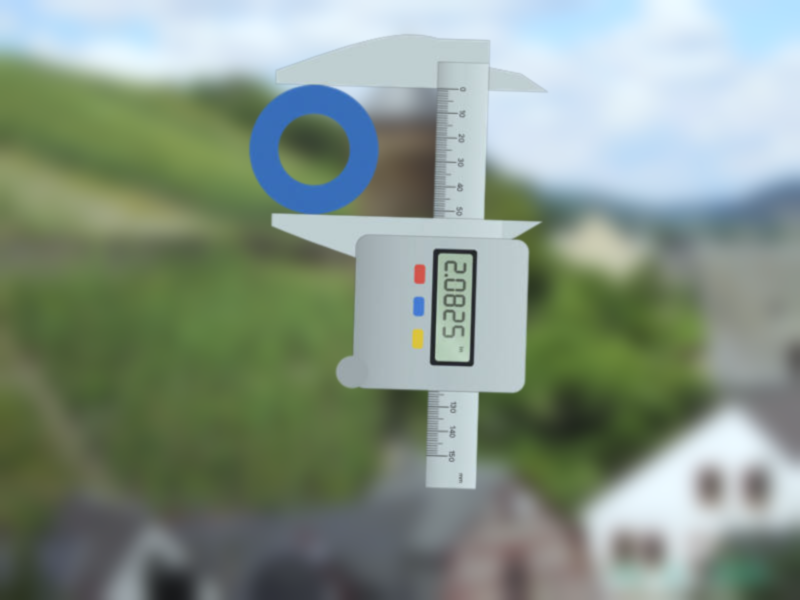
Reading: 2.0825 (in)
